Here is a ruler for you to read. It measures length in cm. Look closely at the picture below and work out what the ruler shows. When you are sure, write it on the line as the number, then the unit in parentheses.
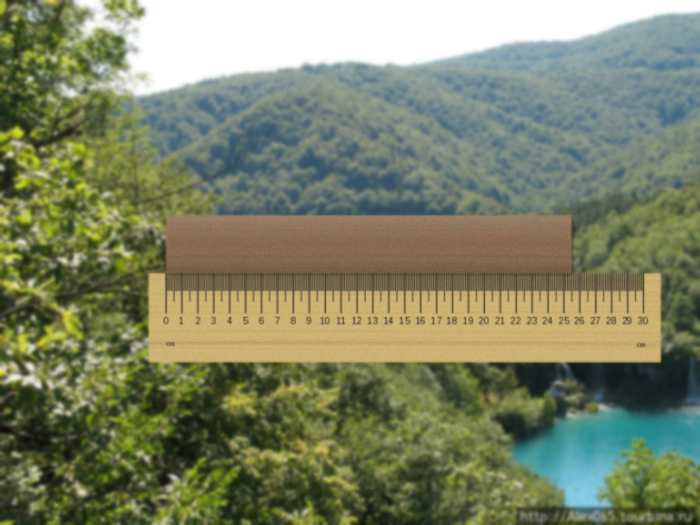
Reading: 25.5 (cm)
